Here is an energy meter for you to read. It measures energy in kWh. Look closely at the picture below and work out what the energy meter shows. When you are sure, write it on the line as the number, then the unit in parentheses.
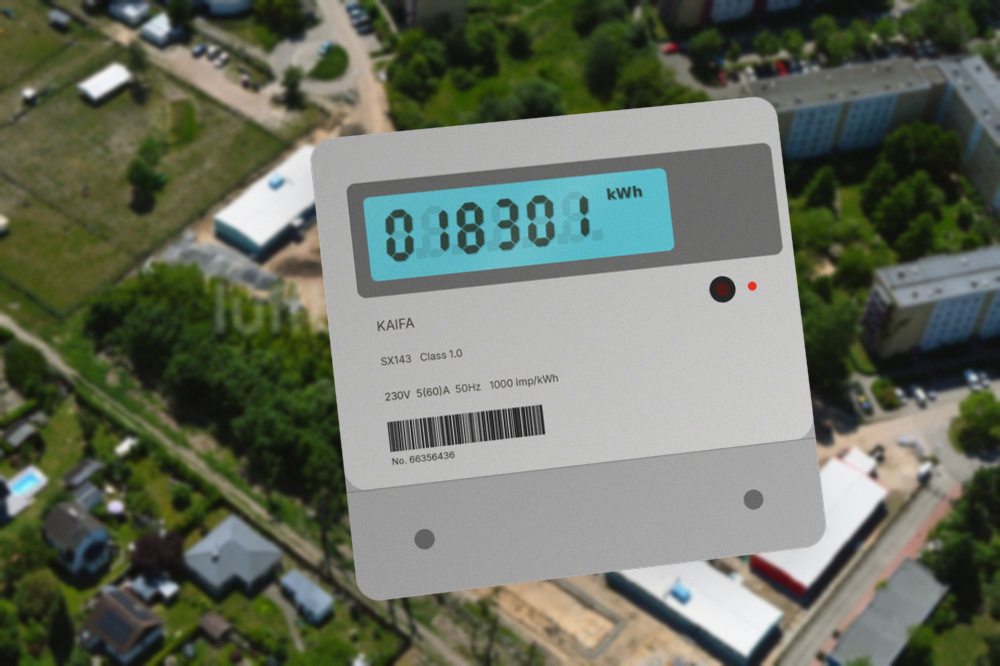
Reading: 18301 (kWh)
